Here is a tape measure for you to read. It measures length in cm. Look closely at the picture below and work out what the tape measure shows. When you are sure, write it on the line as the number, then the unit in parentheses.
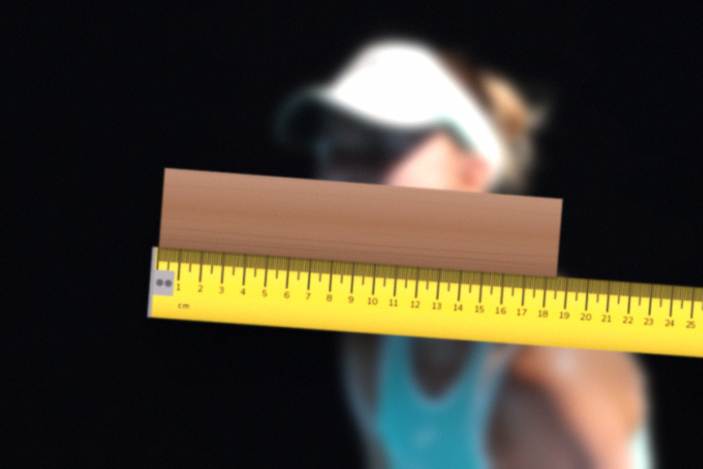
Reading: 18.5 (cm)
